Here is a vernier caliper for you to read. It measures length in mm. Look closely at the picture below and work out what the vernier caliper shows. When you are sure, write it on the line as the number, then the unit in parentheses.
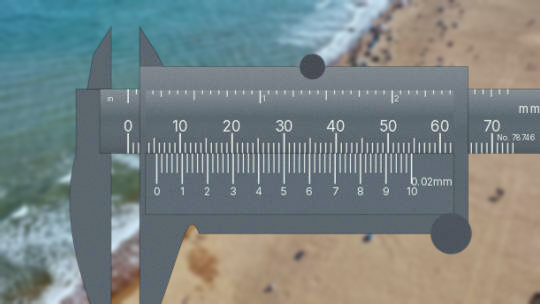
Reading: 5.5 (mm)
